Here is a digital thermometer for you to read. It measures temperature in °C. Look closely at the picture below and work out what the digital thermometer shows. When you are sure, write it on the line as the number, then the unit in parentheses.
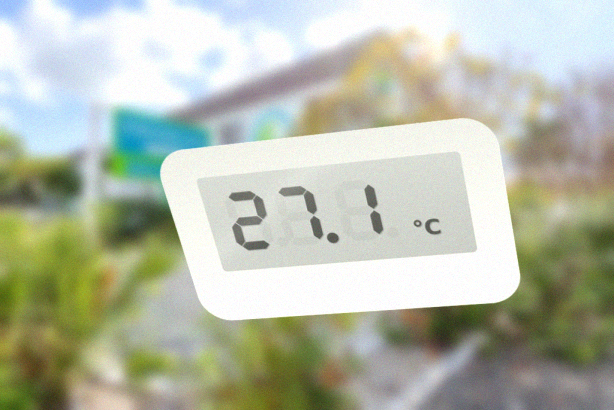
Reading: 27.1 (°C)
